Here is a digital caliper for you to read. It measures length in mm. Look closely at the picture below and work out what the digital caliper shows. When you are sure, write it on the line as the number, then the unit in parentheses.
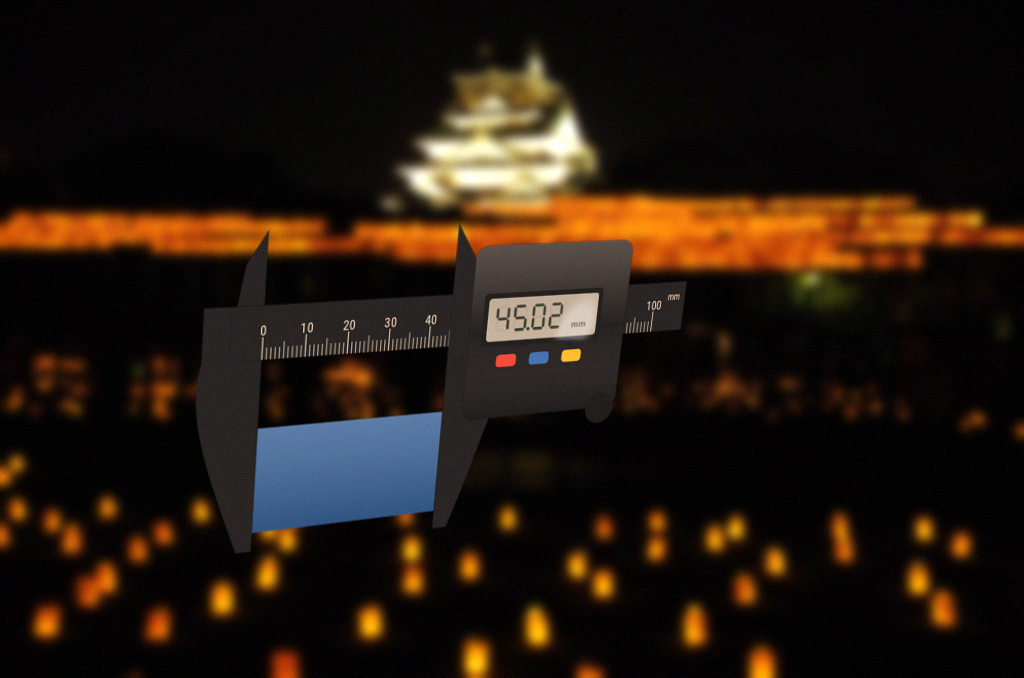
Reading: 45.02 (mm)
